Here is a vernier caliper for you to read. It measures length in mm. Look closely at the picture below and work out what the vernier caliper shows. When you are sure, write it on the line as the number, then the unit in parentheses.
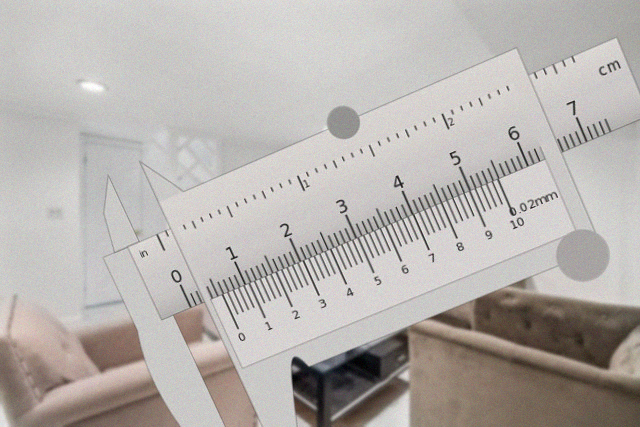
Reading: 5.8 (mm)
